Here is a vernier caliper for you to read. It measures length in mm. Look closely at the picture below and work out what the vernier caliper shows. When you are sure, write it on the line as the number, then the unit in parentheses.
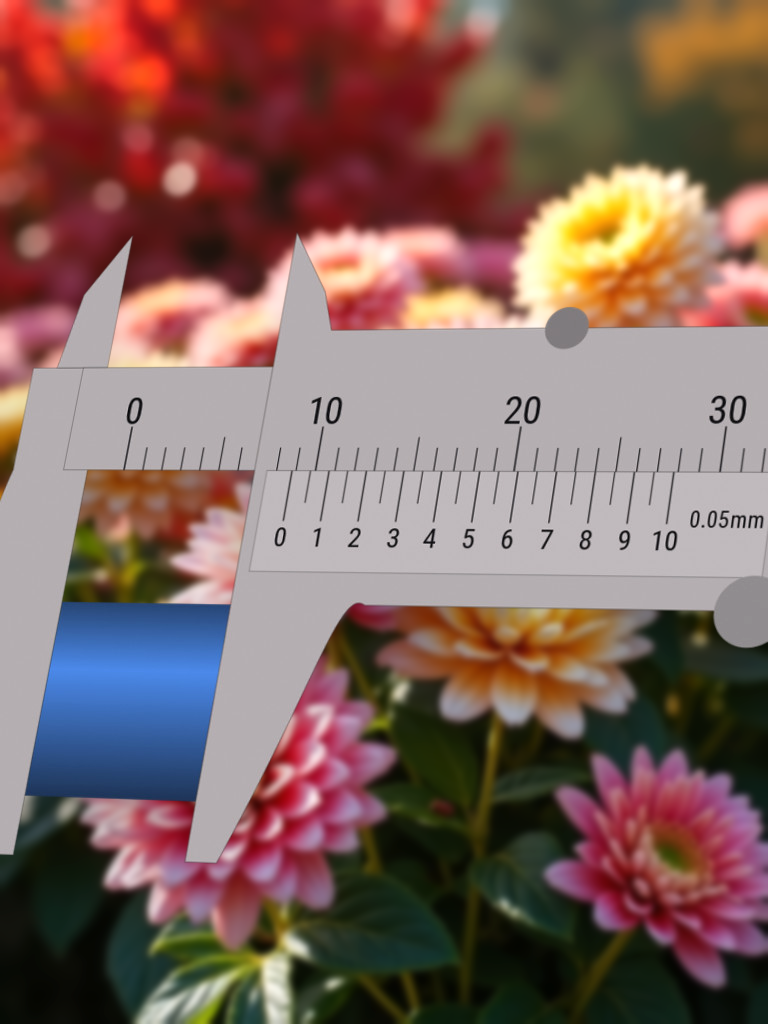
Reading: 8.8 (mm)
